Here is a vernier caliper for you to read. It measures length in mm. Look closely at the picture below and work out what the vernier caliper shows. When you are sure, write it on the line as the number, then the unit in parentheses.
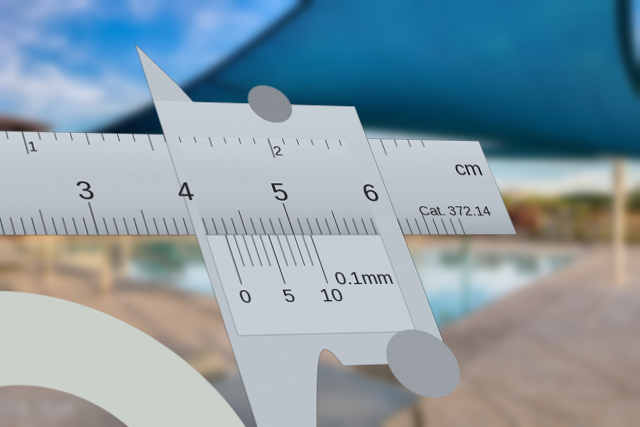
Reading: 42.8 (mm)
